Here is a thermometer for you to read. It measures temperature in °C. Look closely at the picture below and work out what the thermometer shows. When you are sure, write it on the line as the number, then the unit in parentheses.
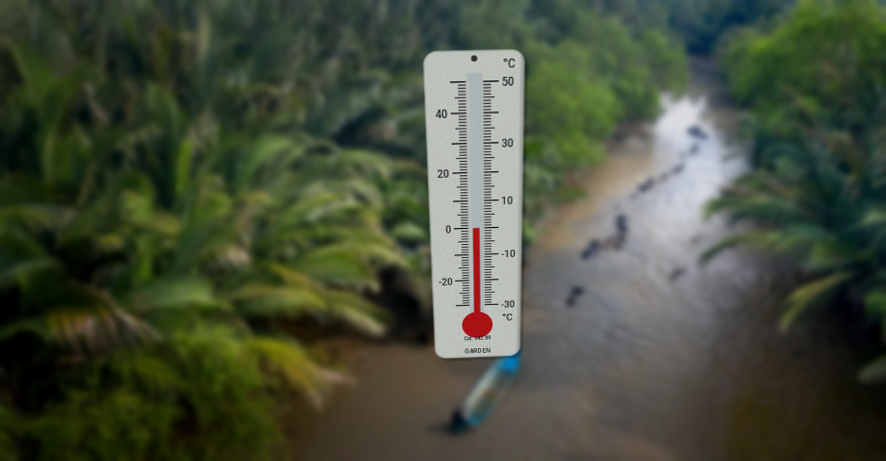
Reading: 0 (°C)
